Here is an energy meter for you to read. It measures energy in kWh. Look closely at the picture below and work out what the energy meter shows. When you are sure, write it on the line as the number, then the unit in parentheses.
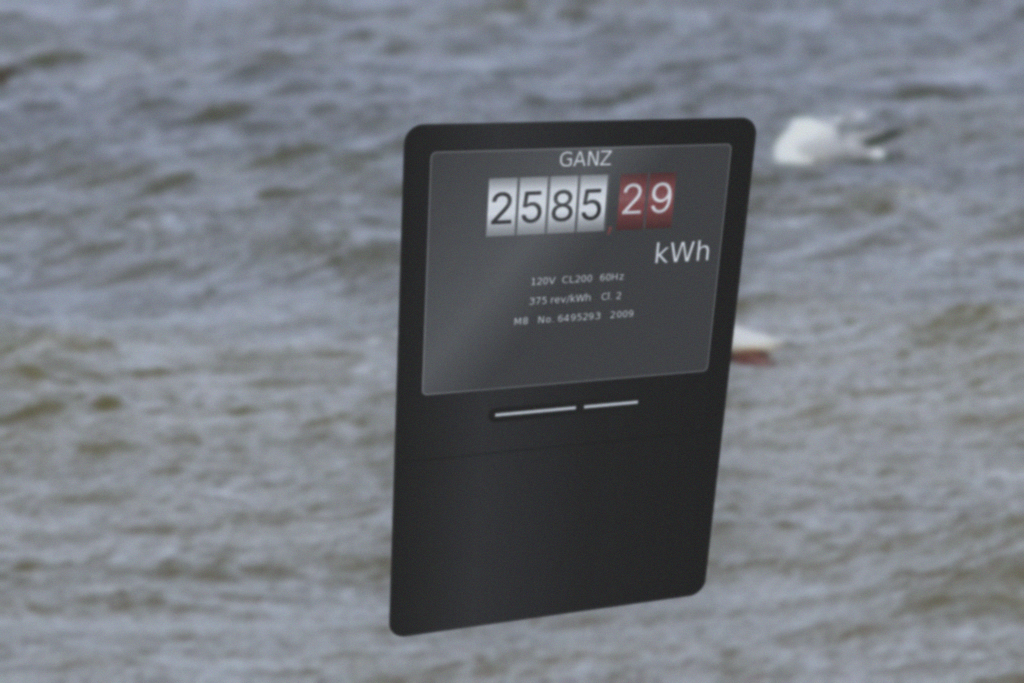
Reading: 2585.29 (kWh)
